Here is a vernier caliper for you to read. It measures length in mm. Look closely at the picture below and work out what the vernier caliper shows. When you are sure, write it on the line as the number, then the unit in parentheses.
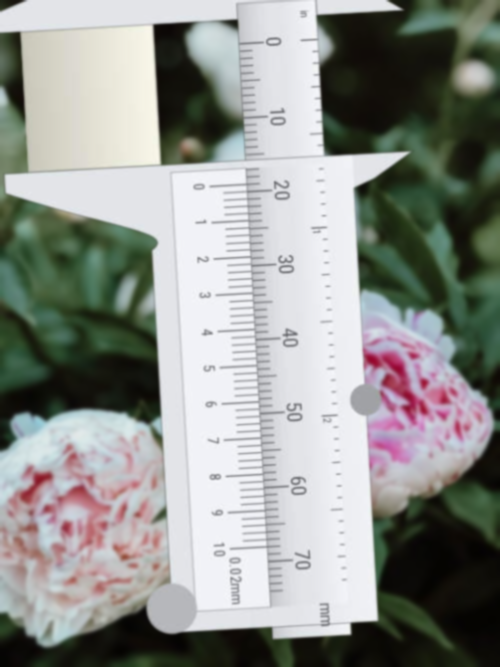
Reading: 19.0 (mm)
